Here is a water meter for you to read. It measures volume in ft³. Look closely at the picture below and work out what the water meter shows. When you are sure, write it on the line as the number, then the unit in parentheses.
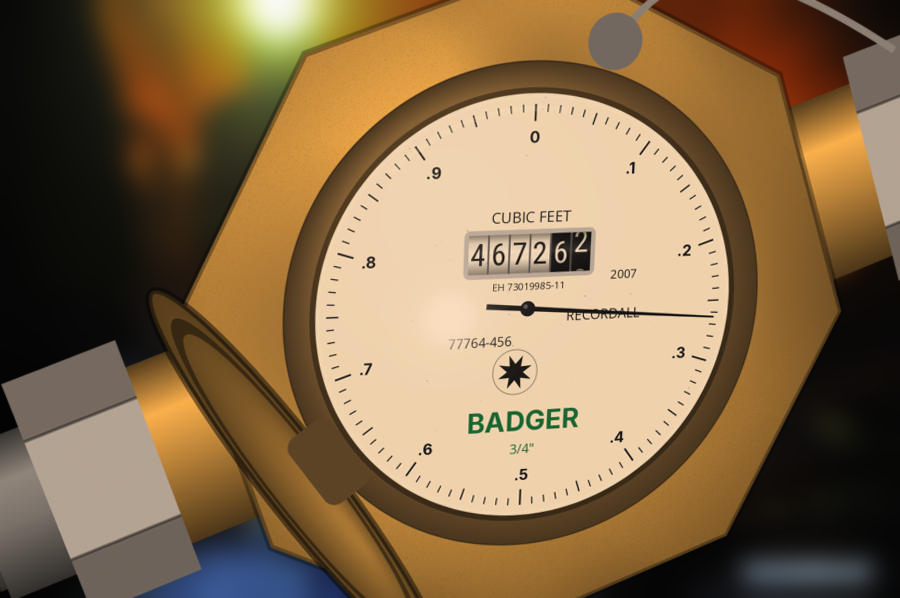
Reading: 467262.26 (ft³)
